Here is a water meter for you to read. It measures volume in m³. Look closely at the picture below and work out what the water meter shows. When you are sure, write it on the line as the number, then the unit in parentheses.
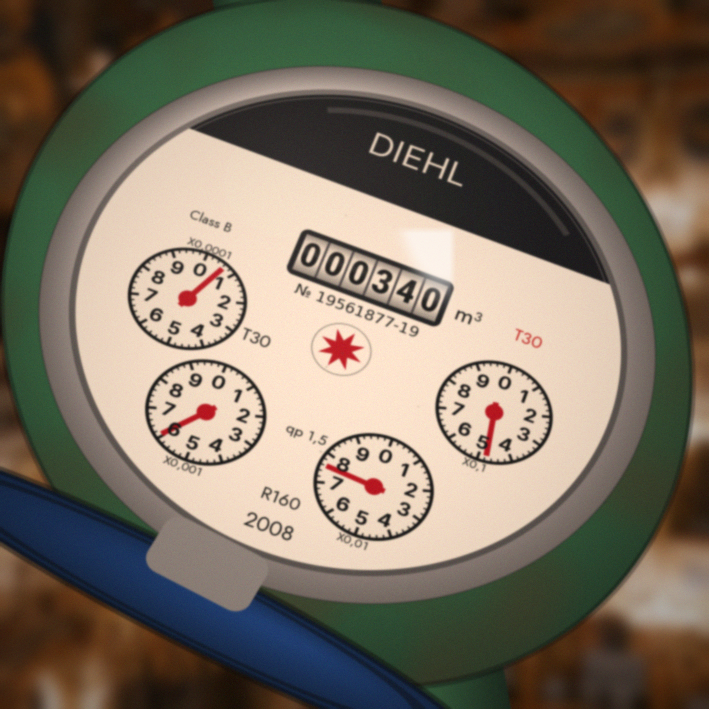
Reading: 340.4760 (m³)
